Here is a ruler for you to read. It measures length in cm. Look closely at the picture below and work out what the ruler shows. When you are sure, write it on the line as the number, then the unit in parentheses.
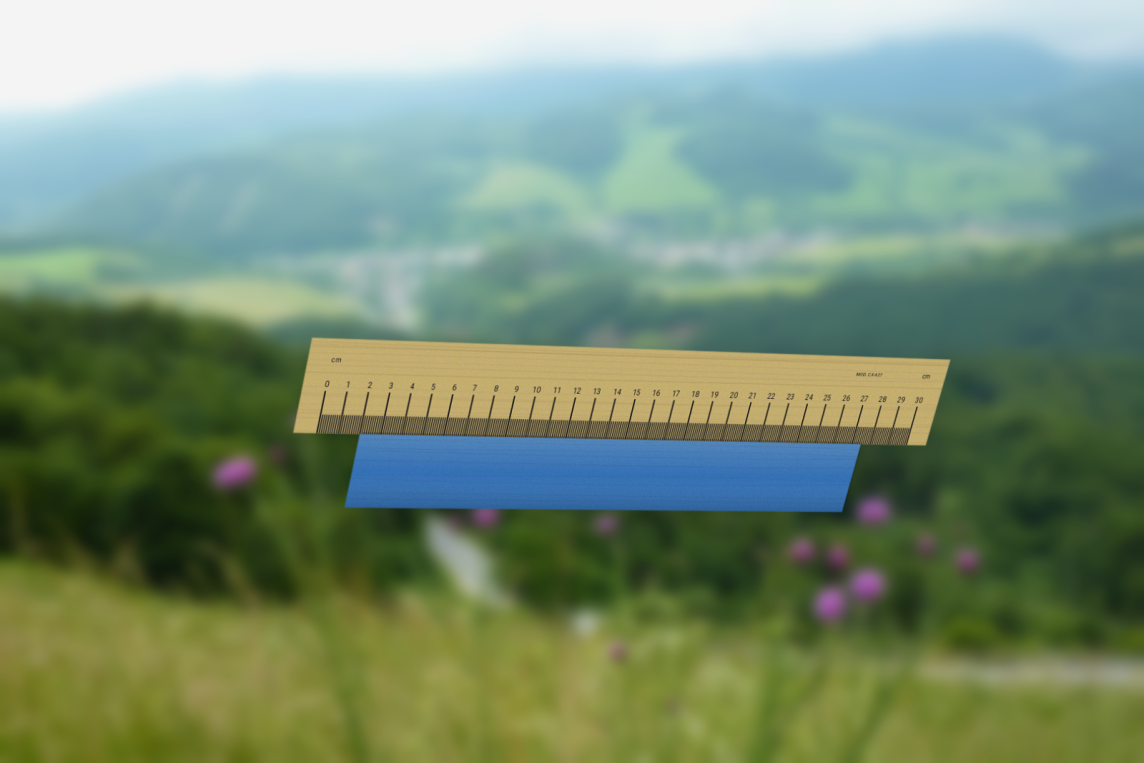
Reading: 25.5 (cm)
